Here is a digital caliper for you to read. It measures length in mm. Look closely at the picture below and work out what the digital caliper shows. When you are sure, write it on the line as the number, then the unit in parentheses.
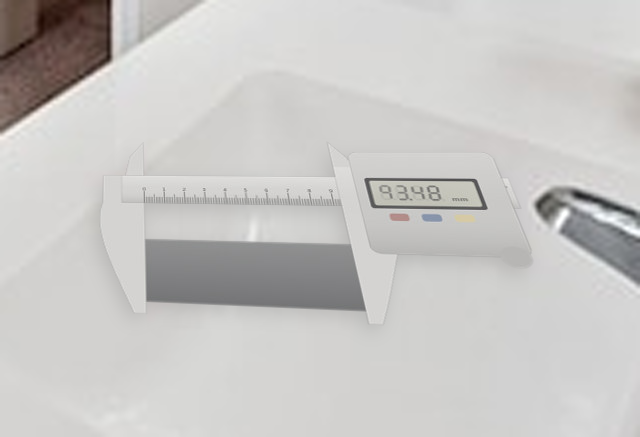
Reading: 93.48 (mm)
